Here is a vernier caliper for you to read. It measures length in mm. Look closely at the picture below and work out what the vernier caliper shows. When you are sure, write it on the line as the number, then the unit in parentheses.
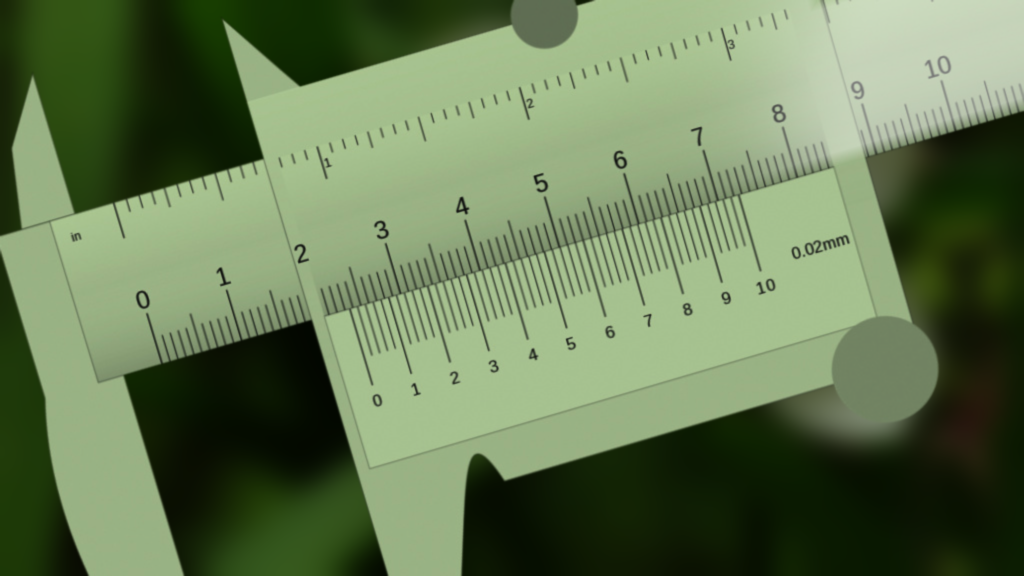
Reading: 23.6 (mm)
